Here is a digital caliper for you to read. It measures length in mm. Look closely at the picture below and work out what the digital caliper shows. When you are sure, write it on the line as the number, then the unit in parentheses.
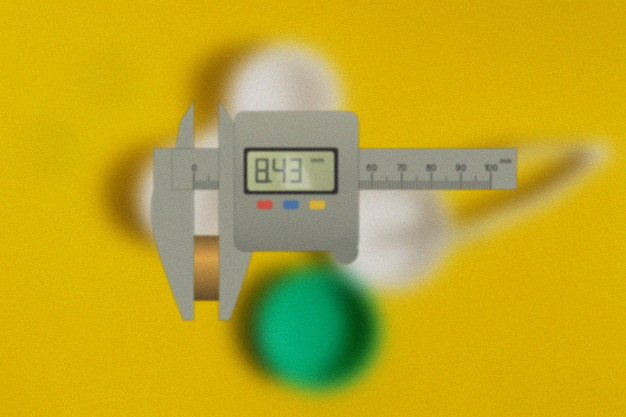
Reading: 8.43 (mm)
